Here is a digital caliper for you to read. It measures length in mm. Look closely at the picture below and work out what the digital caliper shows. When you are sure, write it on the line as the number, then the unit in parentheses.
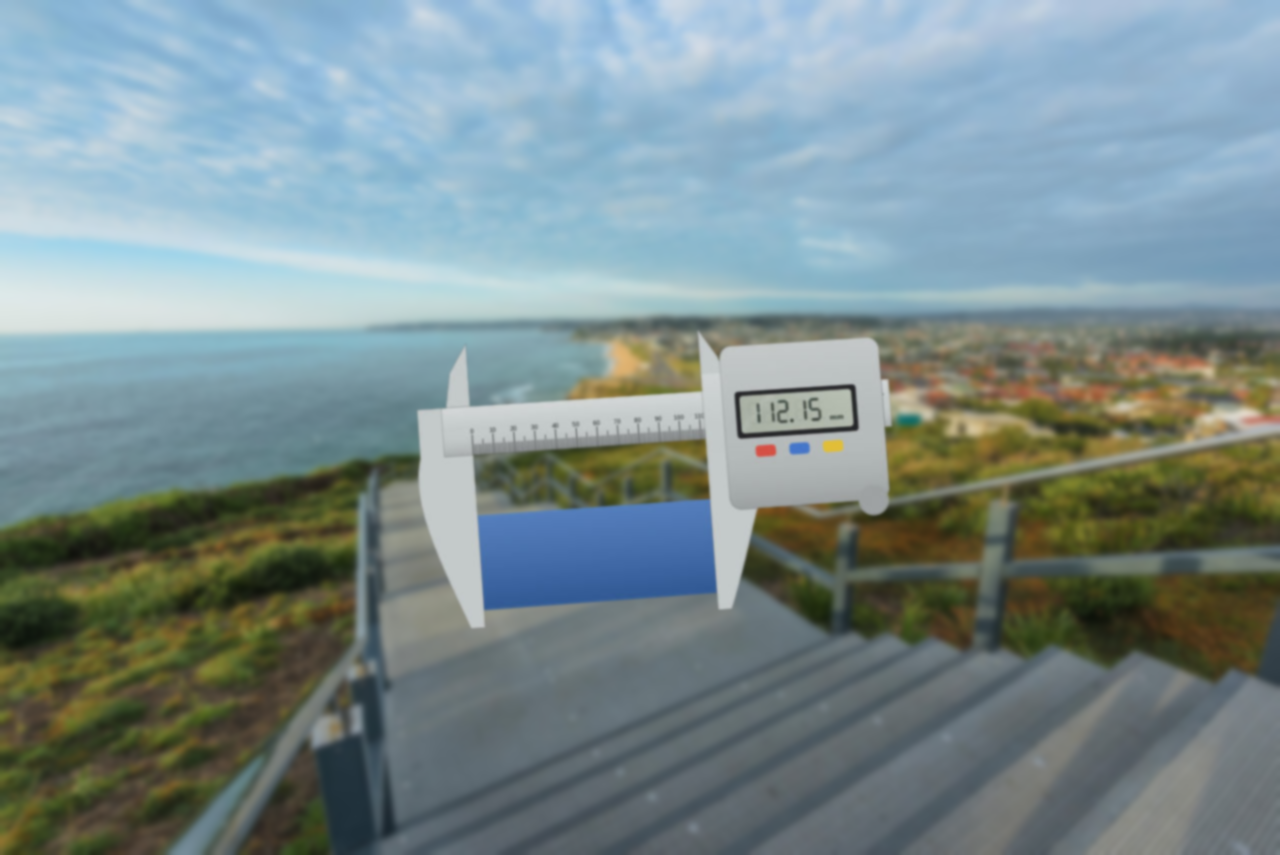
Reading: 112.15 (mm)
